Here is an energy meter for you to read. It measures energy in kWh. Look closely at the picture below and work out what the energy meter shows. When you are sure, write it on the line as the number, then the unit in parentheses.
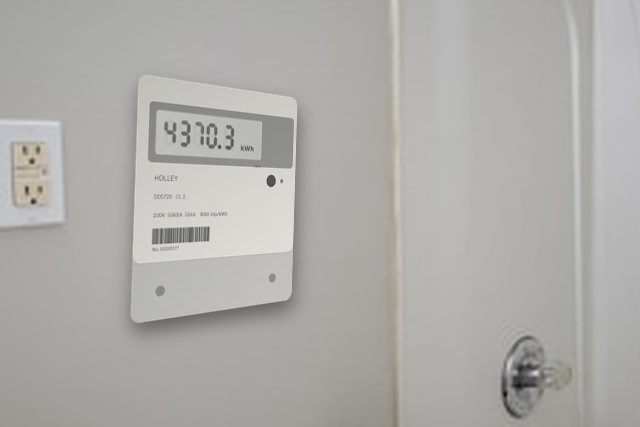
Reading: 4370.3 (kWh)
